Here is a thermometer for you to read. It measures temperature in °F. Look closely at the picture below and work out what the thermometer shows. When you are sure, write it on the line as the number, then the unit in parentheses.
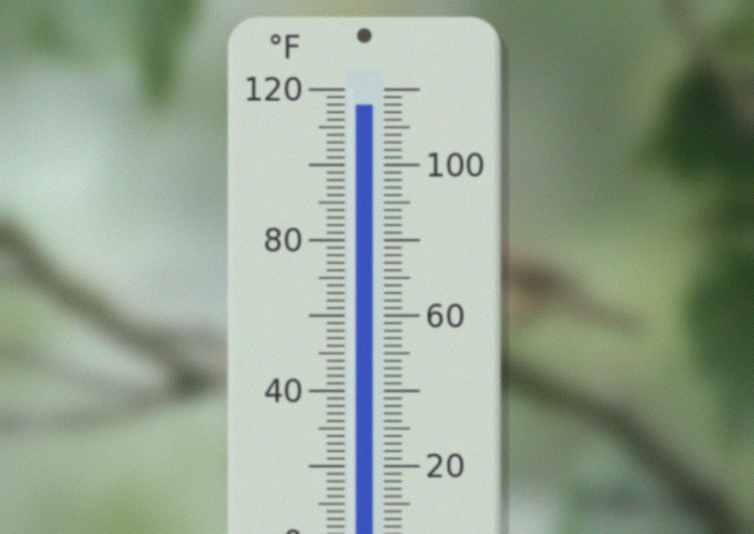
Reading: 116 (°F)
